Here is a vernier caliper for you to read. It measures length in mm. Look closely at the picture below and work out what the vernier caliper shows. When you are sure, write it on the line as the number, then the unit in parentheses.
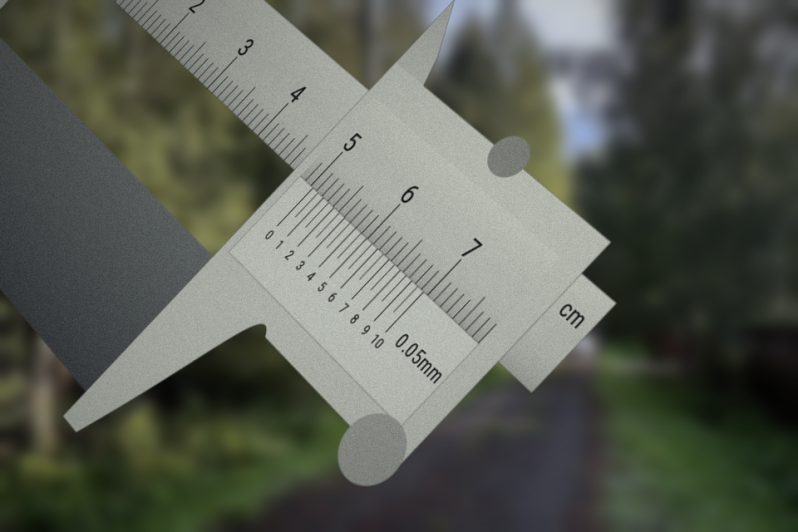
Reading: 50.4 (mm)
